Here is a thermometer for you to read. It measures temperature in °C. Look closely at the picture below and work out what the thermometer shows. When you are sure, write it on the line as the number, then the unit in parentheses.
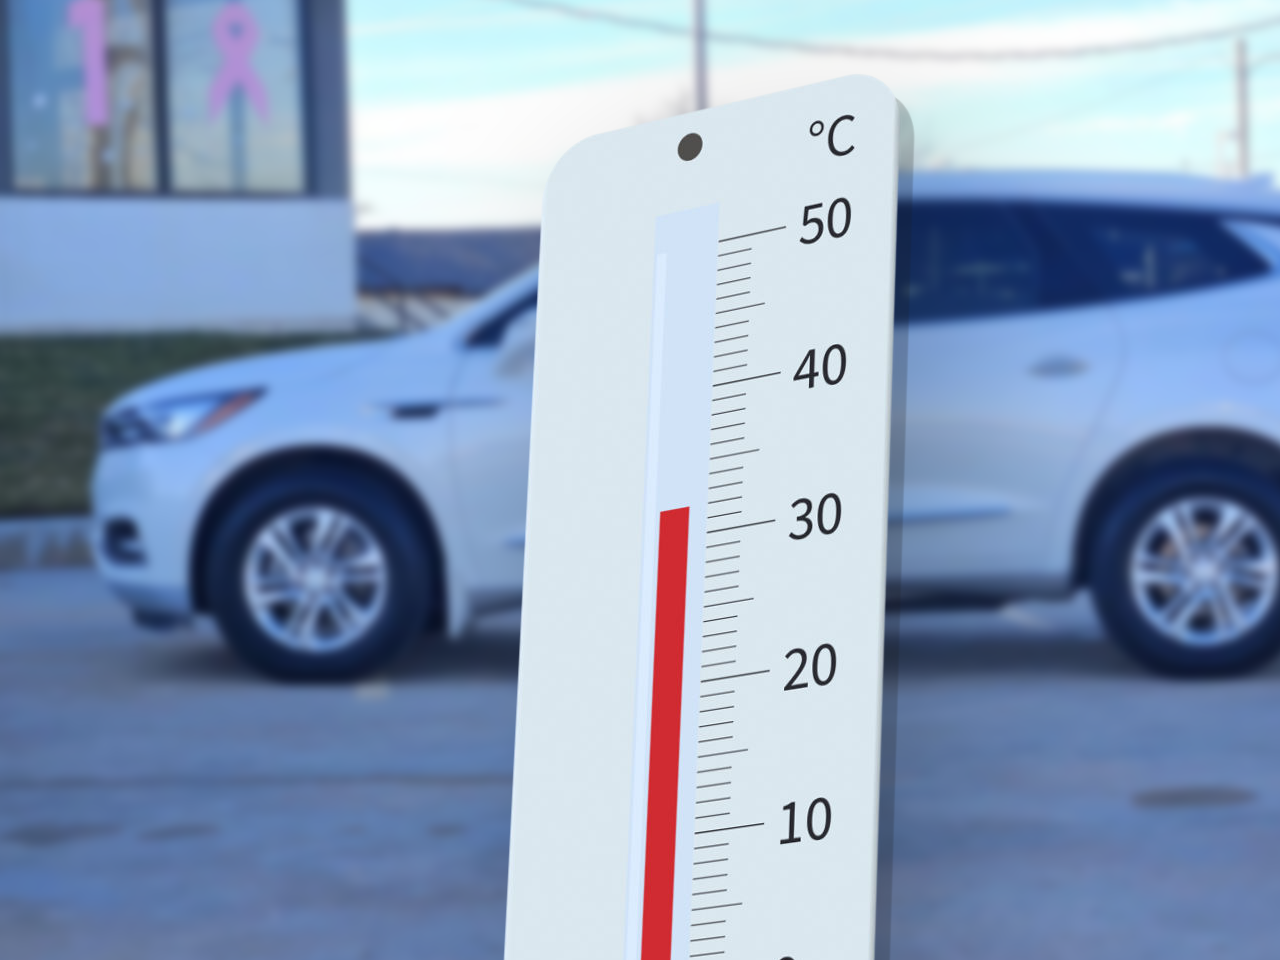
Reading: 32 (°C)
